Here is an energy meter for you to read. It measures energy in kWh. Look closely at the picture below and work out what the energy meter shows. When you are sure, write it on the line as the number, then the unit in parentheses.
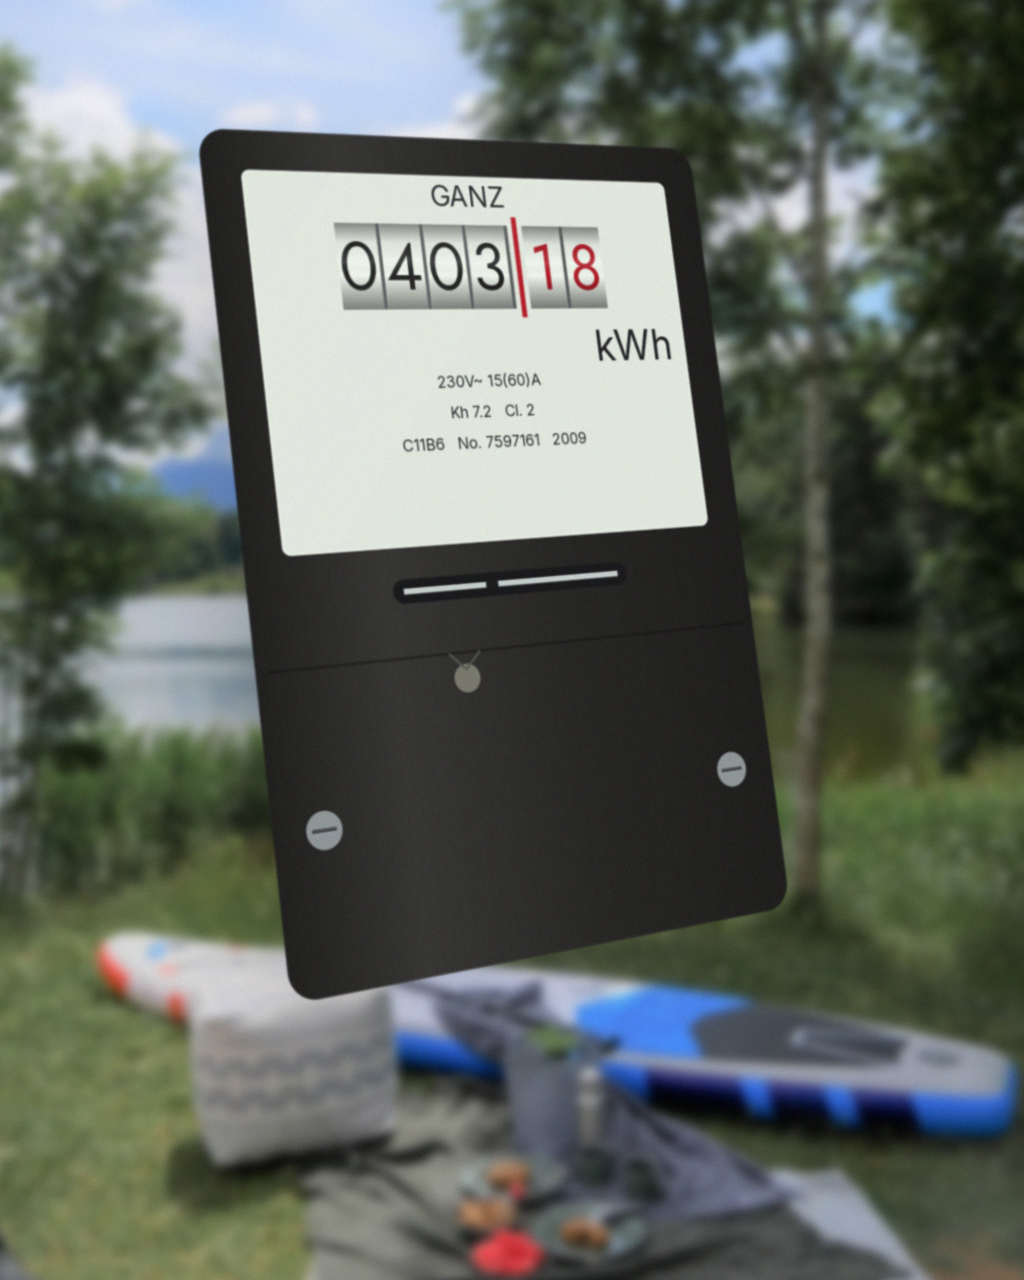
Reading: 403.18 (kWh)
